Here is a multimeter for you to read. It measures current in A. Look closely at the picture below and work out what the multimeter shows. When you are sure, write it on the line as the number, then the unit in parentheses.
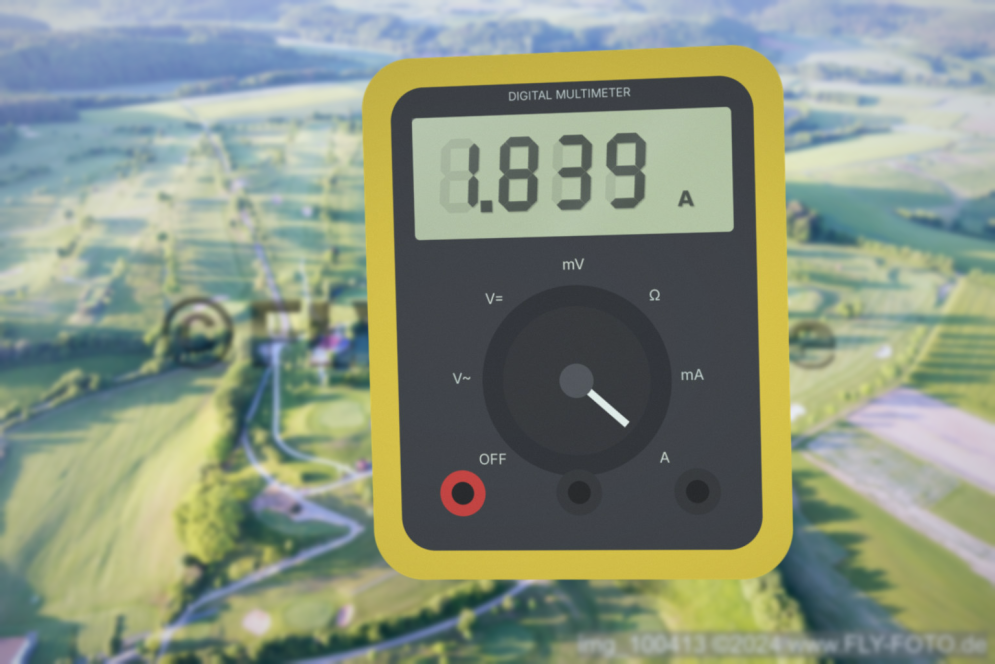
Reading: 1.839 (A)
